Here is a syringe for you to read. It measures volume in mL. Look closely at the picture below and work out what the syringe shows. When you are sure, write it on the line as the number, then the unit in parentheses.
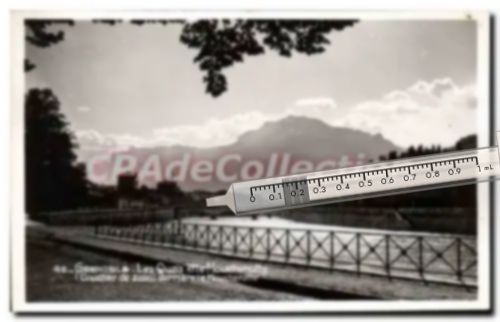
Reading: 0.14 (mL)
